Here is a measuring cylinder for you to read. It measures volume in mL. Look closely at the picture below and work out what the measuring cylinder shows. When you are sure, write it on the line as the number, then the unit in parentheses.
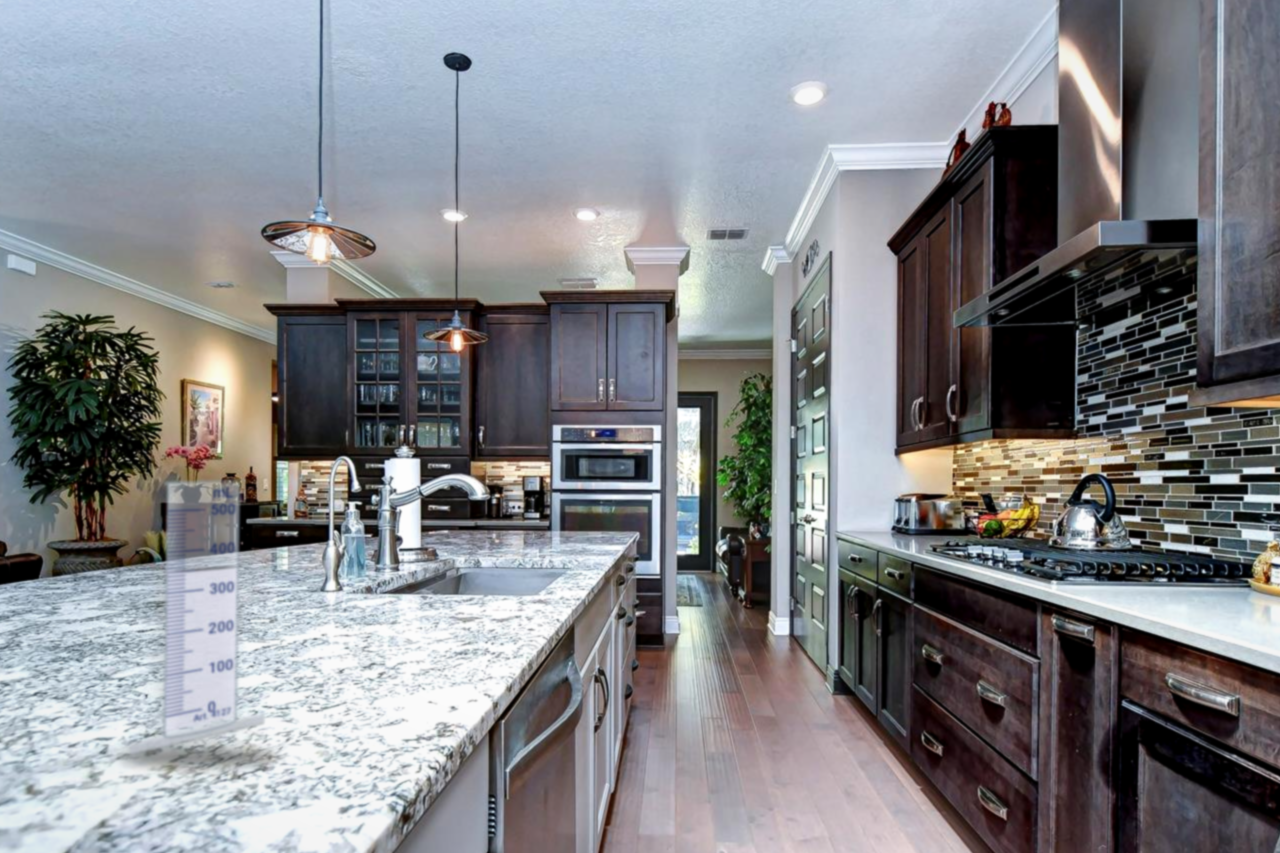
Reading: 350 (mL)
